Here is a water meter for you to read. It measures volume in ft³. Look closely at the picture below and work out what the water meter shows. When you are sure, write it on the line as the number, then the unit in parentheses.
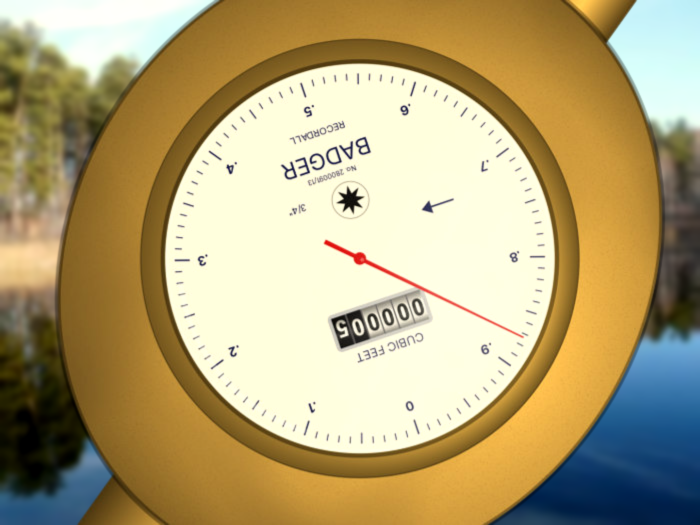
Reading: 4.87 (ft³)
